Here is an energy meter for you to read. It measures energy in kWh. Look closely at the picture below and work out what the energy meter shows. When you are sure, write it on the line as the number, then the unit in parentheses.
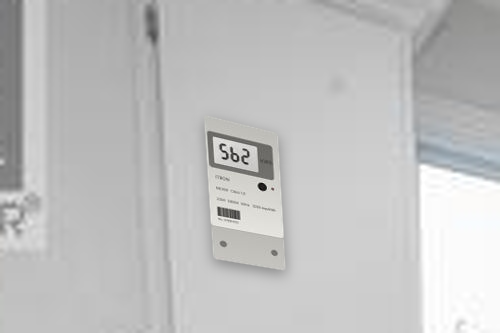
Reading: 562 (kWh)
